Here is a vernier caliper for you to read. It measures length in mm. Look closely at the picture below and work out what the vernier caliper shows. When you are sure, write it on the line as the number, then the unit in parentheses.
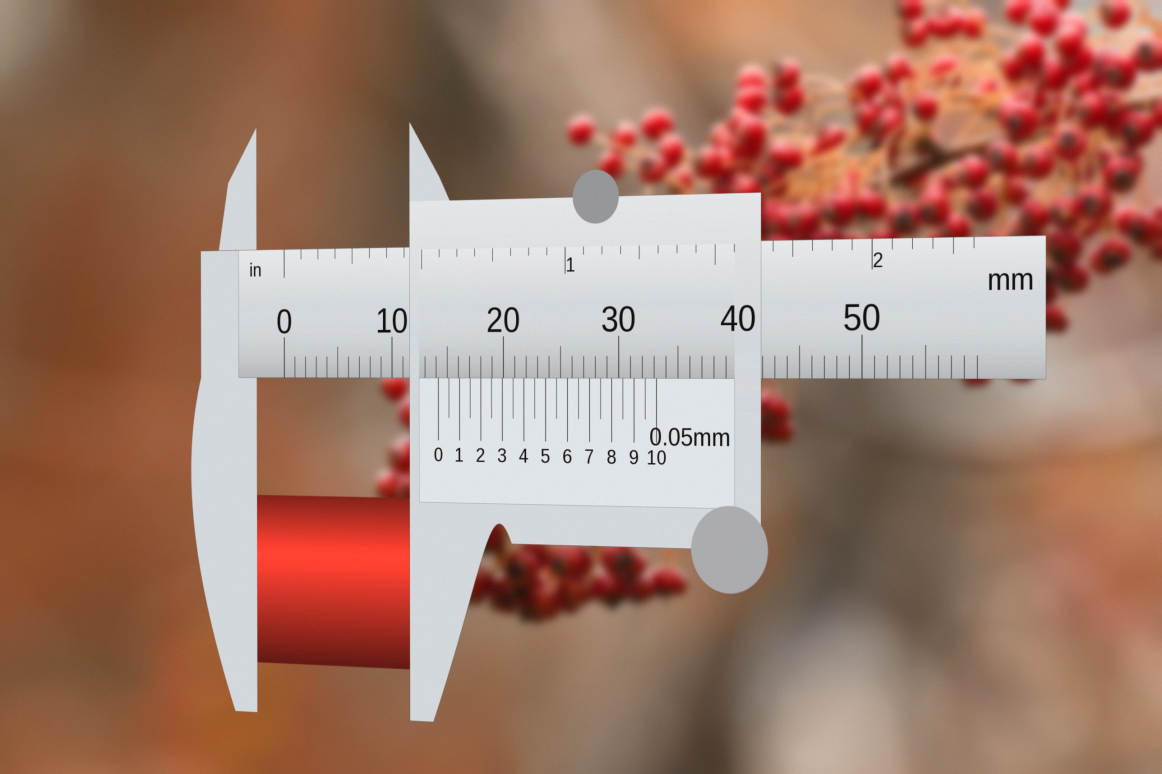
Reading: 14.2 (mm)
